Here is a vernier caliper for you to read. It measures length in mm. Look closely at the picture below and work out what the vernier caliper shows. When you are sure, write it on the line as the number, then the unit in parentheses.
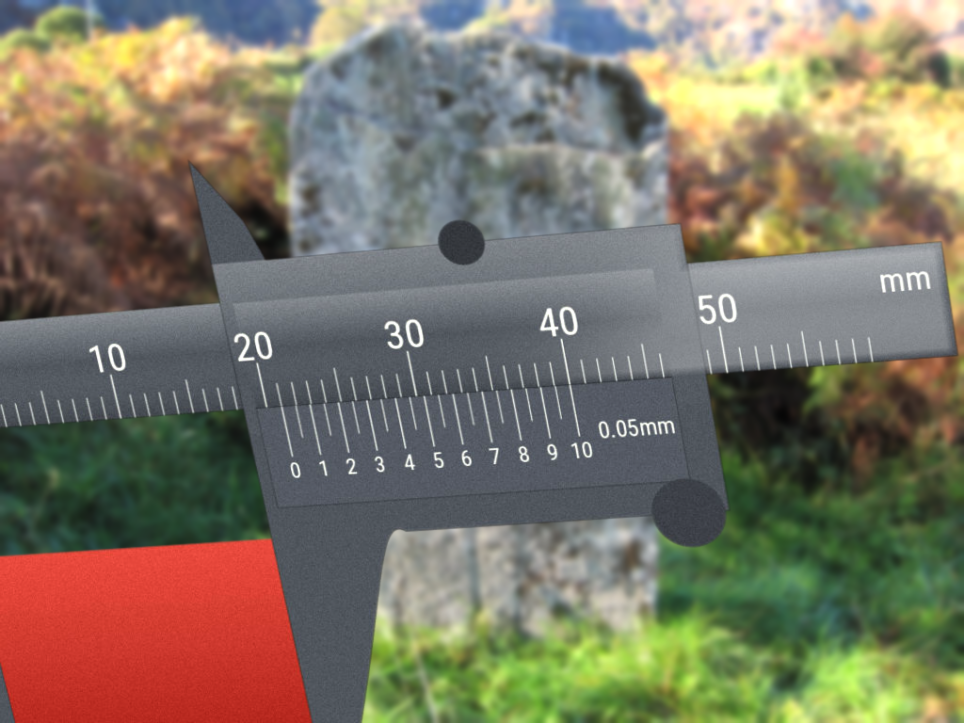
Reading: 21.0 (mm)
